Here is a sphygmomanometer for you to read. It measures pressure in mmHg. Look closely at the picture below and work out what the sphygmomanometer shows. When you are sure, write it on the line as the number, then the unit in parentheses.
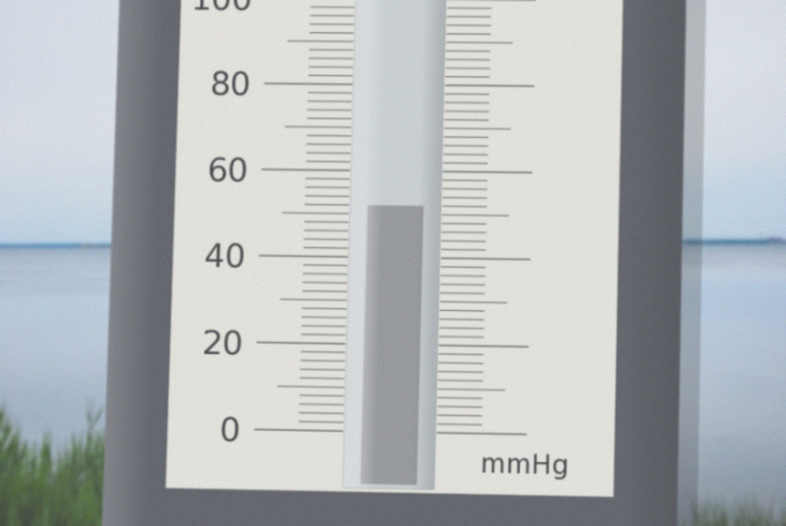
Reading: 52 (mmHg)
